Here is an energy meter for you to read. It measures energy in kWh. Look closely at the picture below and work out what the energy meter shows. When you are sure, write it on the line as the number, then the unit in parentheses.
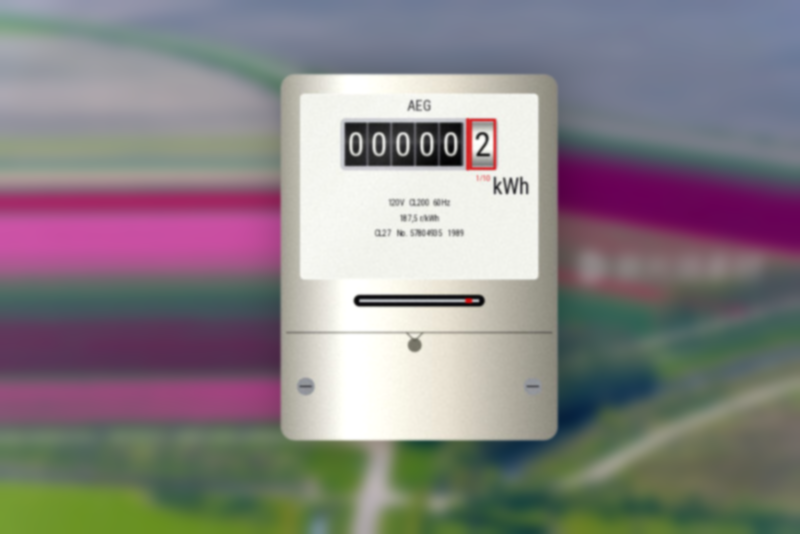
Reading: 0.2 (kWh)
